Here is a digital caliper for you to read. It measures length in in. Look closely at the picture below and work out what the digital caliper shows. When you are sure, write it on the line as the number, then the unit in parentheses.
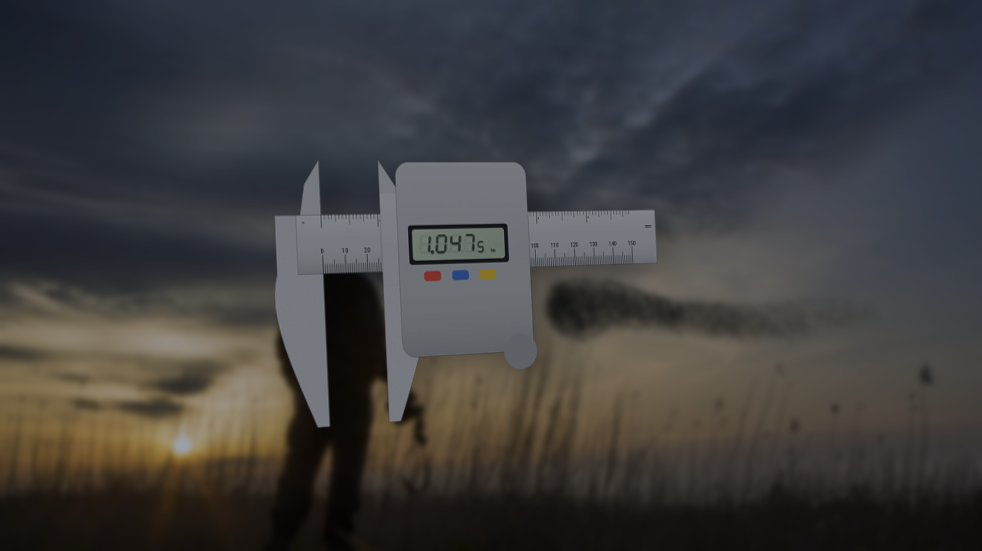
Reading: 1.0475 (in)
